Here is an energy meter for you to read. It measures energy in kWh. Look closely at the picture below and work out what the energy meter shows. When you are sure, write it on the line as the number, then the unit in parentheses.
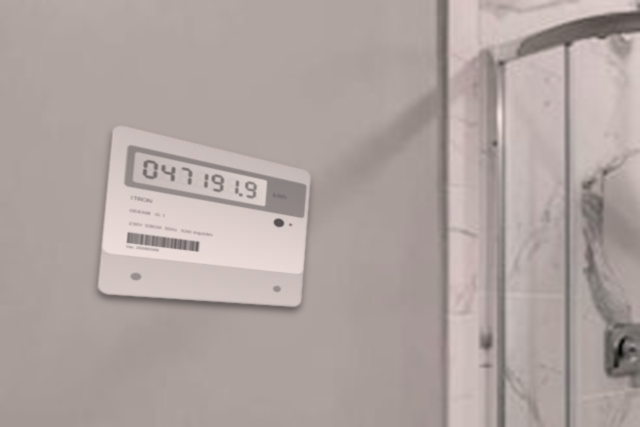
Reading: 47191.9 (kWh)
